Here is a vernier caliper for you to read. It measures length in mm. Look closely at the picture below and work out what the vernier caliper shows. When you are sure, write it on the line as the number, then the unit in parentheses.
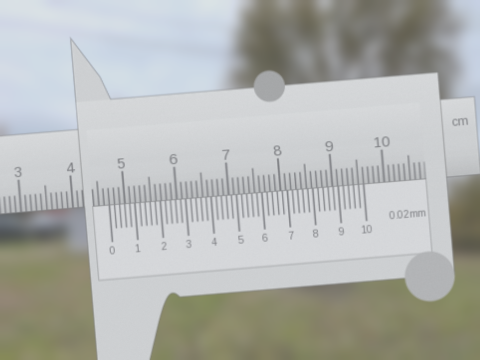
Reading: 47.0 (mm)
